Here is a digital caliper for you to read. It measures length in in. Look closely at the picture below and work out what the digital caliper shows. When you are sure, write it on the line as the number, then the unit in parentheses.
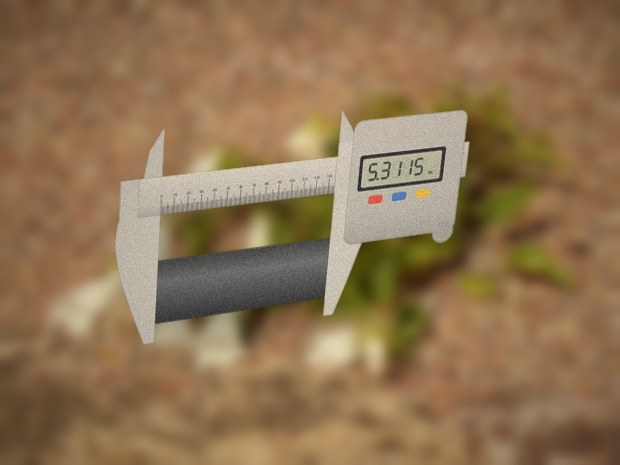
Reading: 5.3115 (in)
